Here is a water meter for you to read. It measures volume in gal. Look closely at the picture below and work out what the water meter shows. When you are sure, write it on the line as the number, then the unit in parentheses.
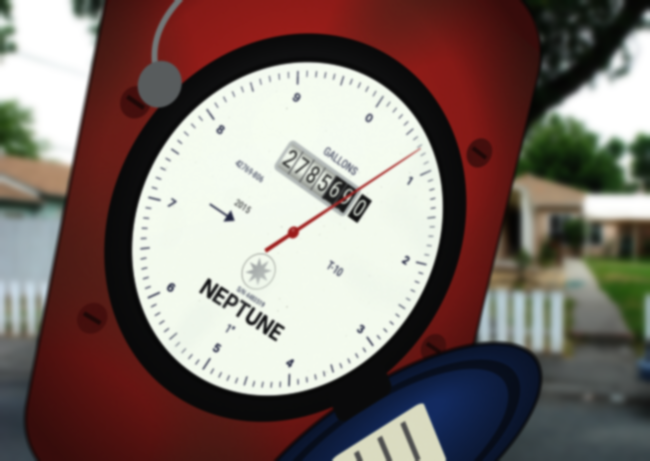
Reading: 2785690.7 (gal)
